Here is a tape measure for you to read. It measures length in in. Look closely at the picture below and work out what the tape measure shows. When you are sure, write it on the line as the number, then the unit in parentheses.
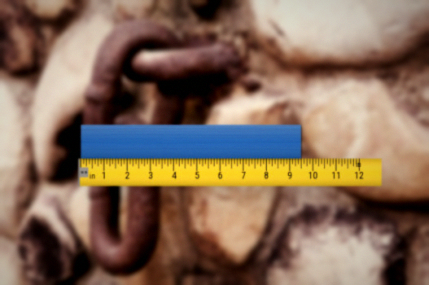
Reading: 9.5 (in)
